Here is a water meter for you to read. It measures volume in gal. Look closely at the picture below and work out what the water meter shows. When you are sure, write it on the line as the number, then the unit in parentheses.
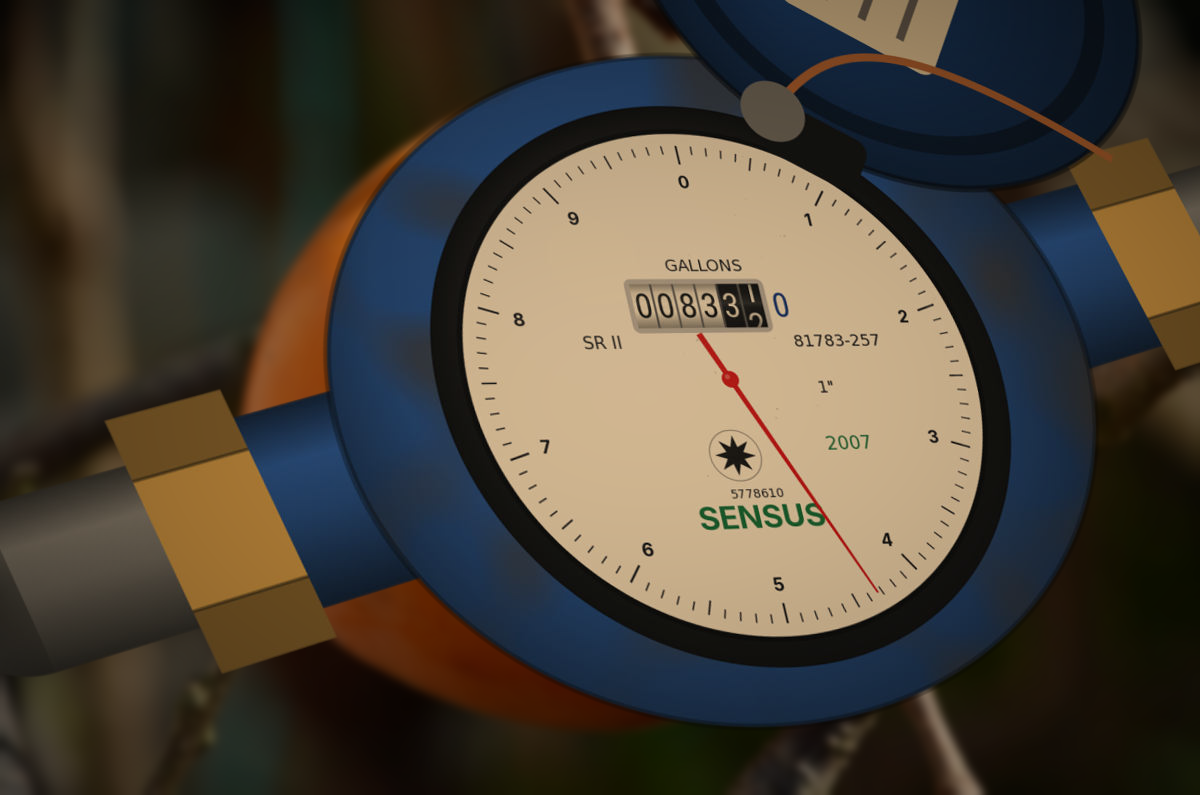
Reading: 83314.3 (gal)
